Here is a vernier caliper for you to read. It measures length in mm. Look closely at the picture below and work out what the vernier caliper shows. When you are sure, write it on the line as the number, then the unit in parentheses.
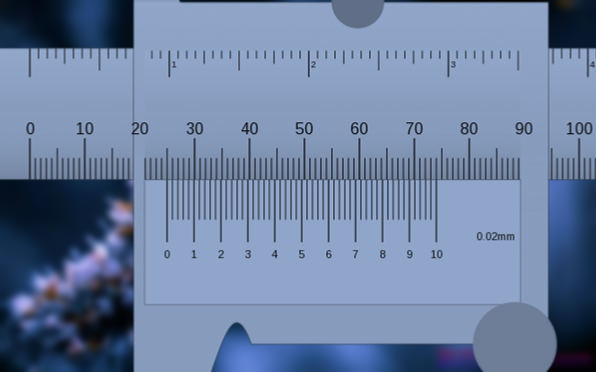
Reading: 25.0 (mm)
